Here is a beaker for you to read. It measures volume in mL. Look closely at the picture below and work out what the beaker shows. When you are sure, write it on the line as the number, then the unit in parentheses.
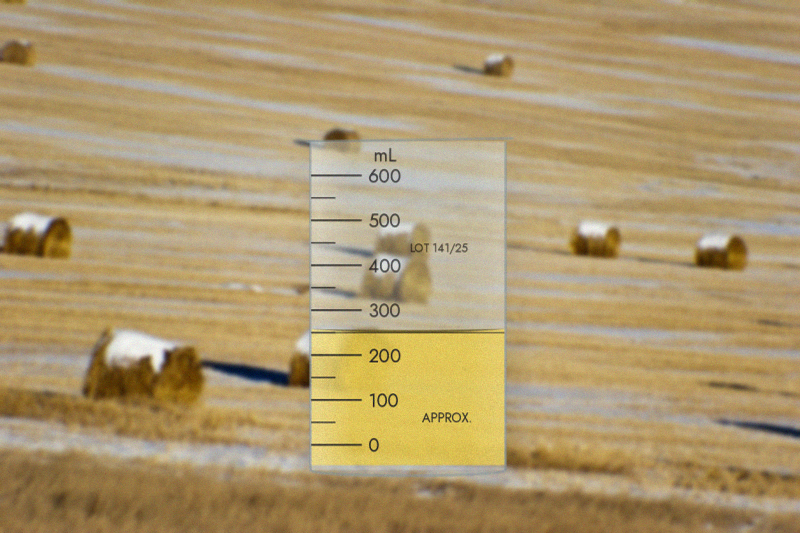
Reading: 250 (mL)
